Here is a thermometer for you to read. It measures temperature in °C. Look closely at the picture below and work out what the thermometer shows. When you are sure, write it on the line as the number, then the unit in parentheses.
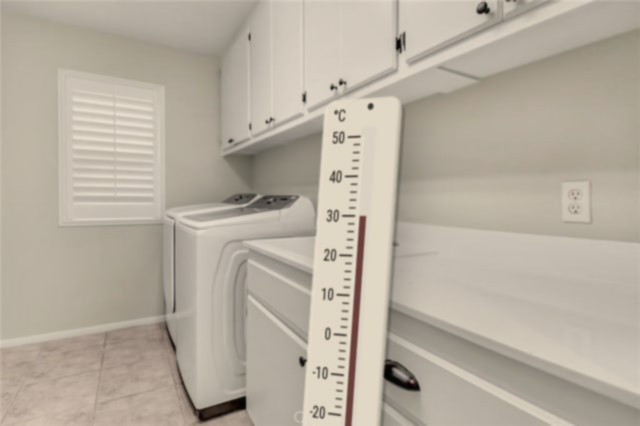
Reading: 30 (°C)
